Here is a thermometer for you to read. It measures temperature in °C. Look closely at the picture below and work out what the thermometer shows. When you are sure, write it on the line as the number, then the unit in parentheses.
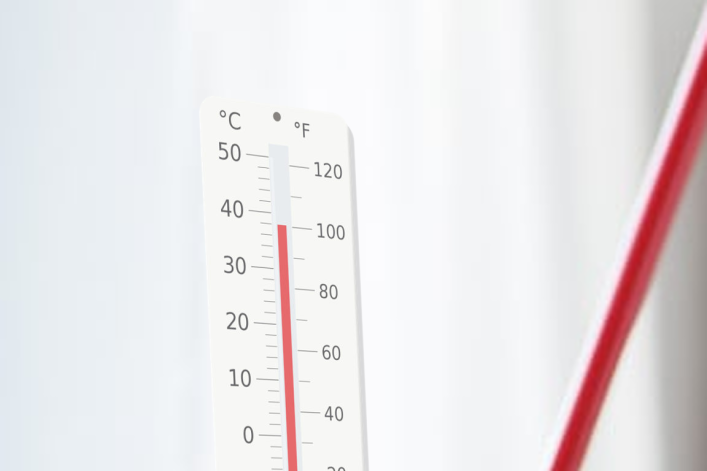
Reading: 38 (°C)
